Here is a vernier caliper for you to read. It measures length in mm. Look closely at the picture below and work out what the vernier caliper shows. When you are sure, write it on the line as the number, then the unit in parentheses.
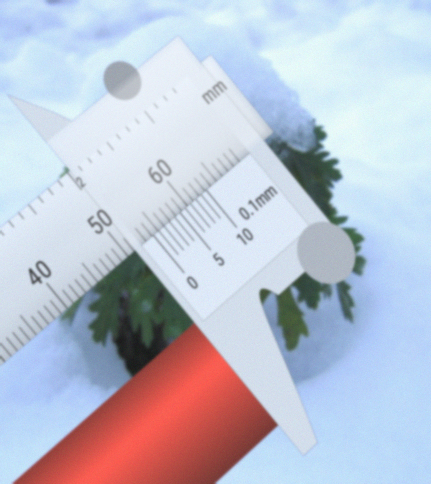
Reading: 54.2 (mm)
